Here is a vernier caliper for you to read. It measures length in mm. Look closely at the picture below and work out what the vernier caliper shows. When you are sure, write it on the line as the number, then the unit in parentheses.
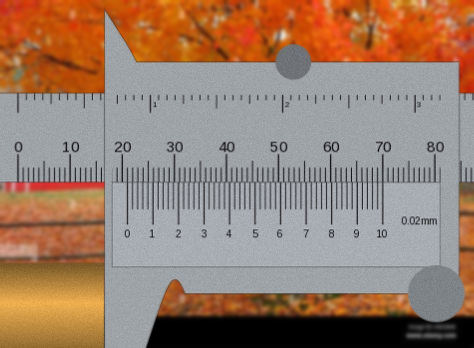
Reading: 21.0 (mm)
